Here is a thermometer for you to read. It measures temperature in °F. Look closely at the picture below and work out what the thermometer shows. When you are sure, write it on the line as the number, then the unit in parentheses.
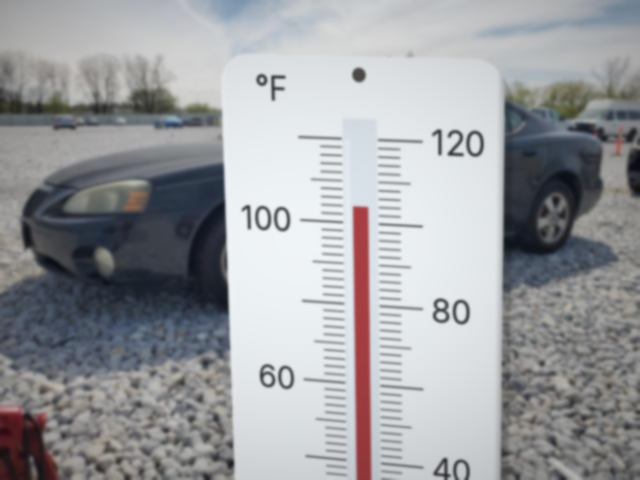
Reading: 104 (°F)
